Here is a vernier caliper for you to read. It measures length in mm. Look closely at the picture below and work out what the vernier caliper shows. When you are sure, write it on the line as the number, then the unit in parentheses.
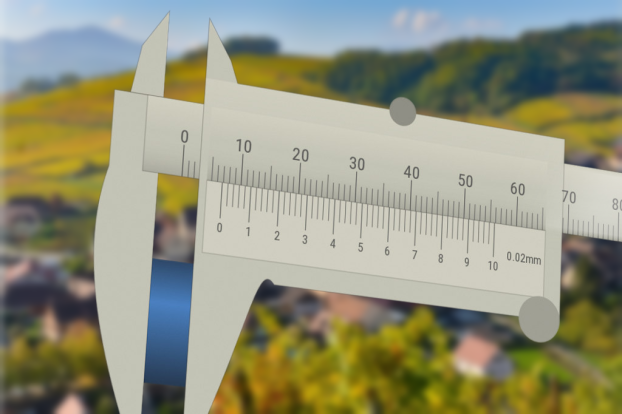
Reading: 6.8 (mm)
